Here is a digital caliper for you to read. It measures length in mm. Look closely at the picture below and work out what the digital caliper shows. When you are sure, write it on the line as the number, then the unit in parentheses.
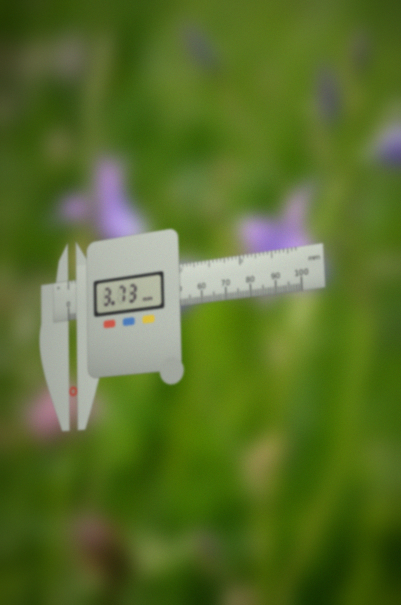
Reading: 3.73 (mm)
